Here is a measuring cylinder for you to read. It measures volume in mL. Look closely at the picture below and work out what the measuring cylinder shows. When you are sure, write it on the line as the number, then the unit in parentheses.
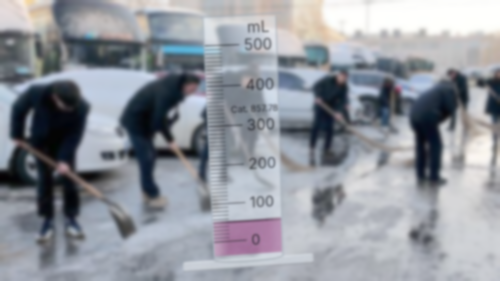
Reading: 50 (mL)
